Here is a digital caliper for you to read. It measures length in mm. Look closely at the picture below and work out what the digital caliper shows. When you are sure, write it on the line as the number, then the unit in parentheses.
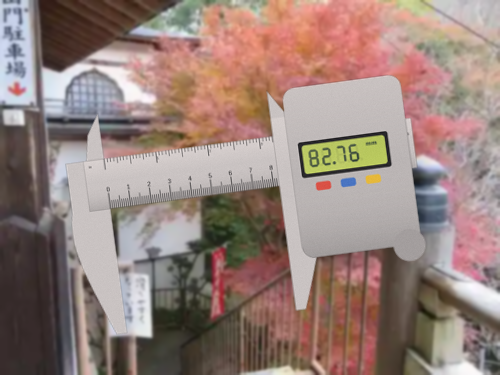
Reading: 82.76 (mm)
